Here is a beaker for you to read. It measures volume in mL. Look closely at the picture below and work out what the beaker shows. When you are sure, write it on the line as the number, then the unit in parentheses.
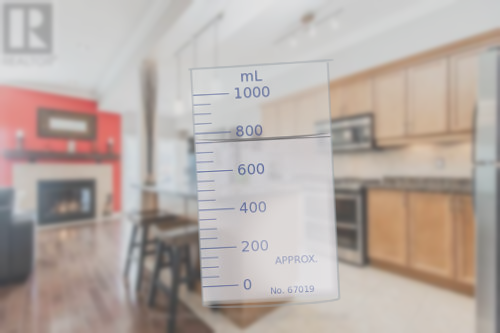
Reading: 750 (mL)
